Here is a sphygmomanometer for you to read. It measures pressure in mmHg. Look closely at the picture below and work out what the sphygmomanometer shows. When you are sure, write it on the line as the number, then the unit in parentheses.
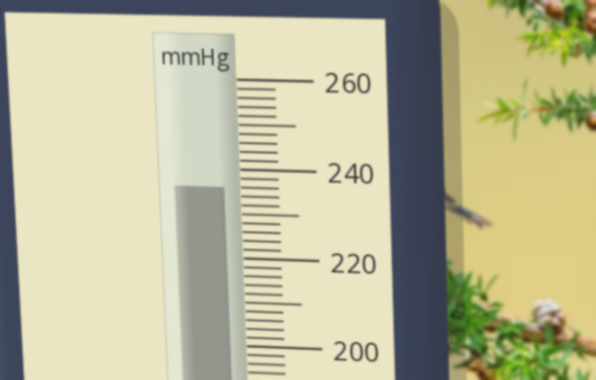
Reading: 236 (mmHg)
